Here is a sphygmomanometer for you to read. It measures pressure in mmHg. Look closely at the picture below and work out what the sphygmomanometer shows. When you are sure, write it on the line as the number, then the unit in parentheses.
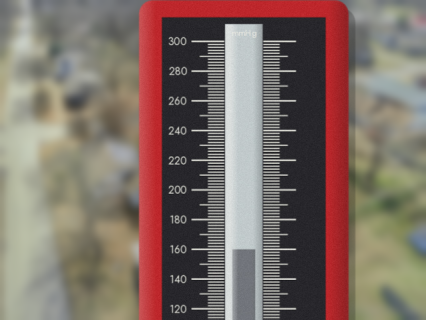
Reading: 160 (mmHg)
